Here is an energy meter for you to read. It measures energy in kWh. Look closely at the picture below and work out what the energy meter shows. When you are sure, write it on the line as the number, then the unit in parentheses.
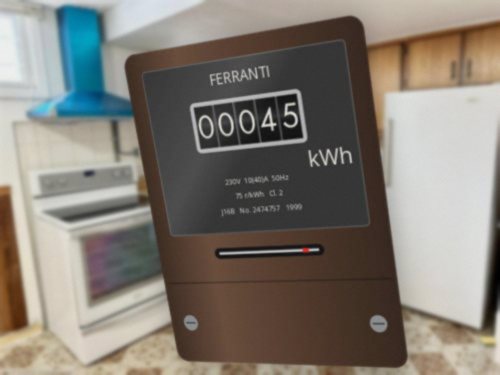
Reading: 45 (kWh)
